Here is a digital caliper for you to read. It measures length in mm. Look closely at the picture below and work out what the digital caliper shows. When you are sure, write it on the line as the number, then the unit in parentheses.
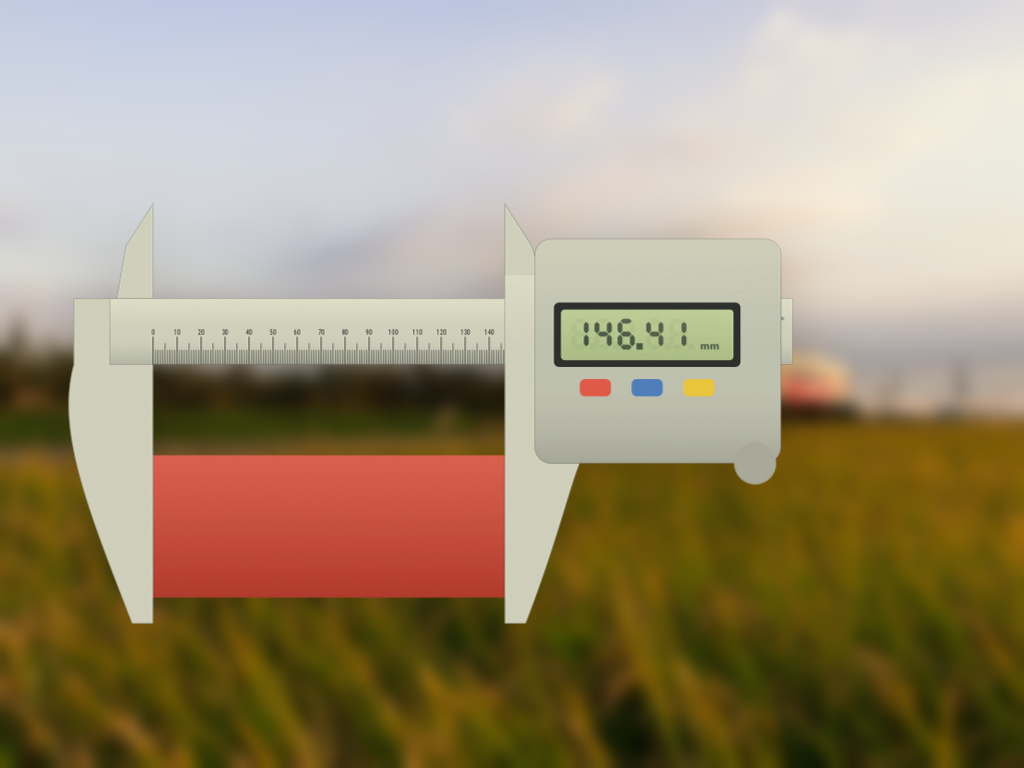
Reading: 146.41 (mm)
